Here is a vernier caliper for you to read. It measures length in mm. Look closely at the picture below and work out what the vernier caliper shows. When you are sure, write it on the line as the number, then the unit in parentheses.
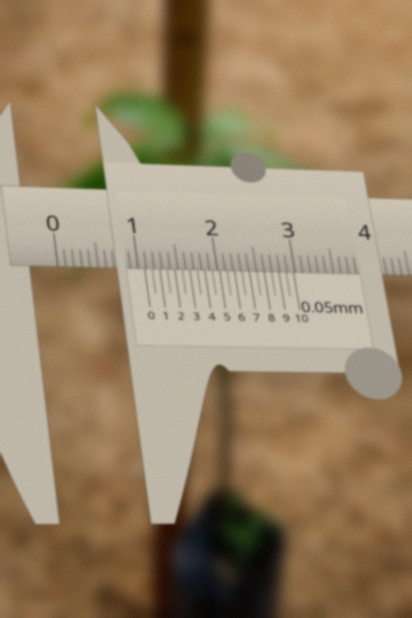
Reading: 10.8 (mm)
